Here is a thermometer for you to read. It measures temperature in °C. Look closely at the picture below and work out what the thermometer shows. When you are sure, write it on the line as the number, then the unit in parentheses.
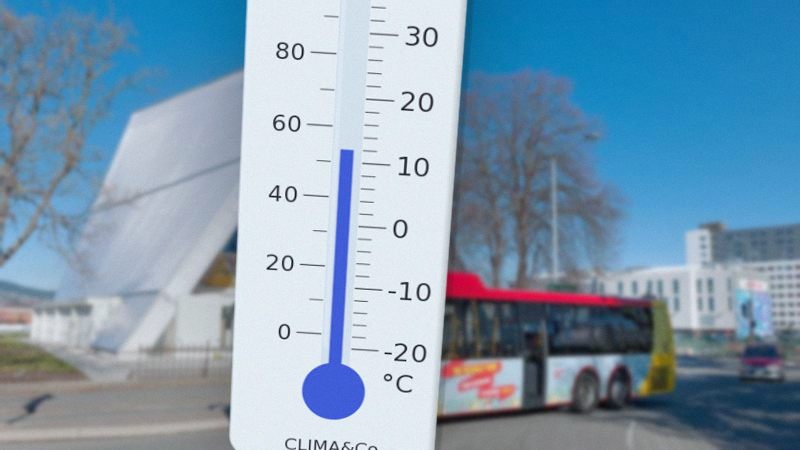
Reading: 12 (°C)
